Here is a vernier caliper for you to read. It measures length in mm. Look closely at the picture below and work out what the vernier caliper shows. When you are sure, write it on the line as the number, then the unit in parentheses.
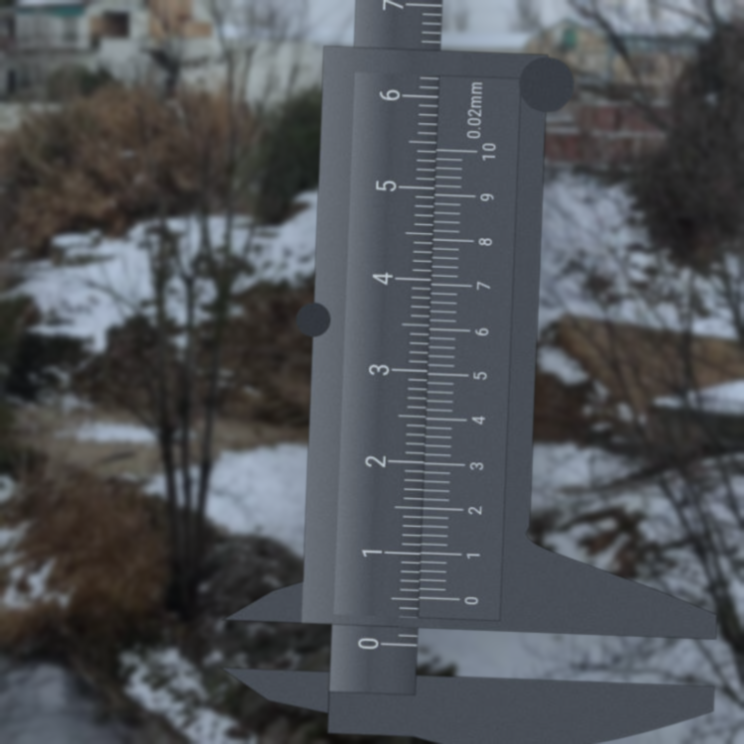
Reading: 5.2 (mm)
